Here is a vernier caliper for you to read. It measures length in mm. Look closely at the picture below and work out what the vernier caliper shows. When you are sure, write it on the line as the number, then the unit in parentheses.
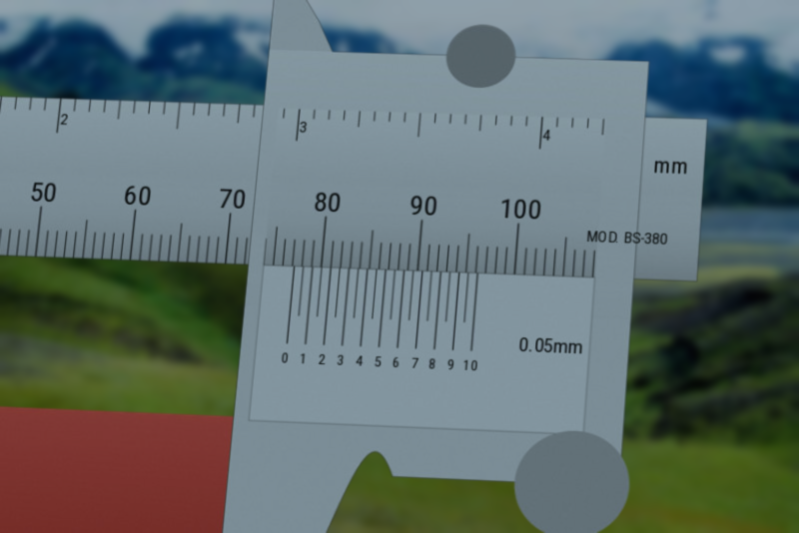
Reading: 77.2 (mm)
